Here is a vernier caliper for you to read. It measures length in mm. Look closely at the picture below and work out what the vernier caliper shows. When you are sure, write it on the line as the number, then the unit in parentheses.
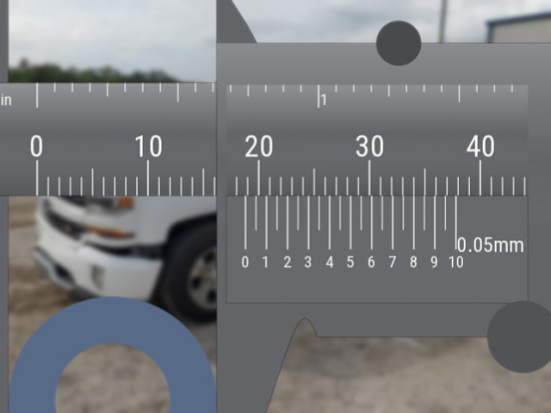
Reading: 18.8 (mm)
